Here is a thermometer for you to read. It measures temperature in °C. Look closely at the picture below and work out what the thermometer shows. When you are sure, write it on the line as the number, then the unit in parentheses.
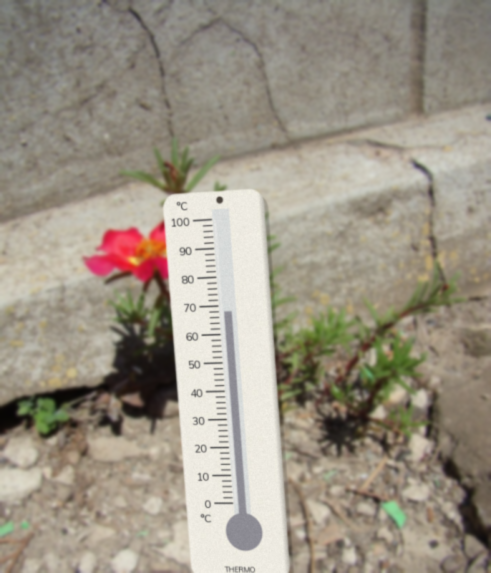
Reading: 68 (°C)
